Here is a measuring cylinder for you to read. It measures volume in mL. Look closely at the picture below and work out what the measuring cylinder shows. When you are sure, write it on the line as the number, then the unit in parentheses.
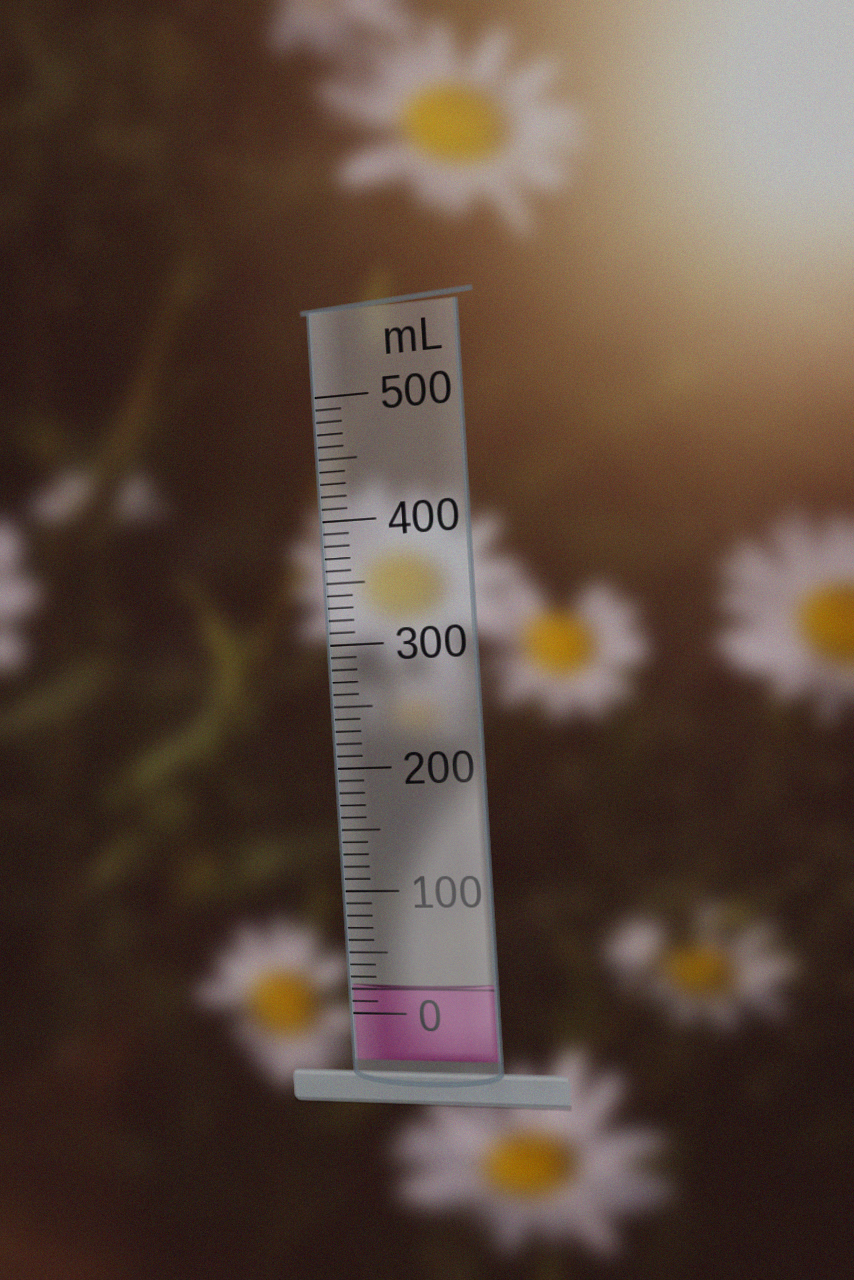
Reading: 20 (mL)
